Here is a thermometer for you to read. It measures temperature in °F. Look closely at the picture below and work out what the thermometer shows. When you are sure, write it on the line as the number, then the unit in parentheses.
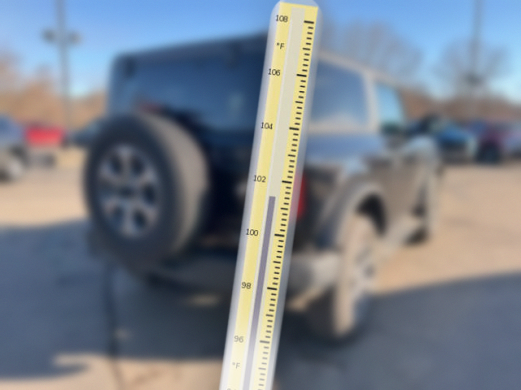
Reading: 101.4 (°F)
